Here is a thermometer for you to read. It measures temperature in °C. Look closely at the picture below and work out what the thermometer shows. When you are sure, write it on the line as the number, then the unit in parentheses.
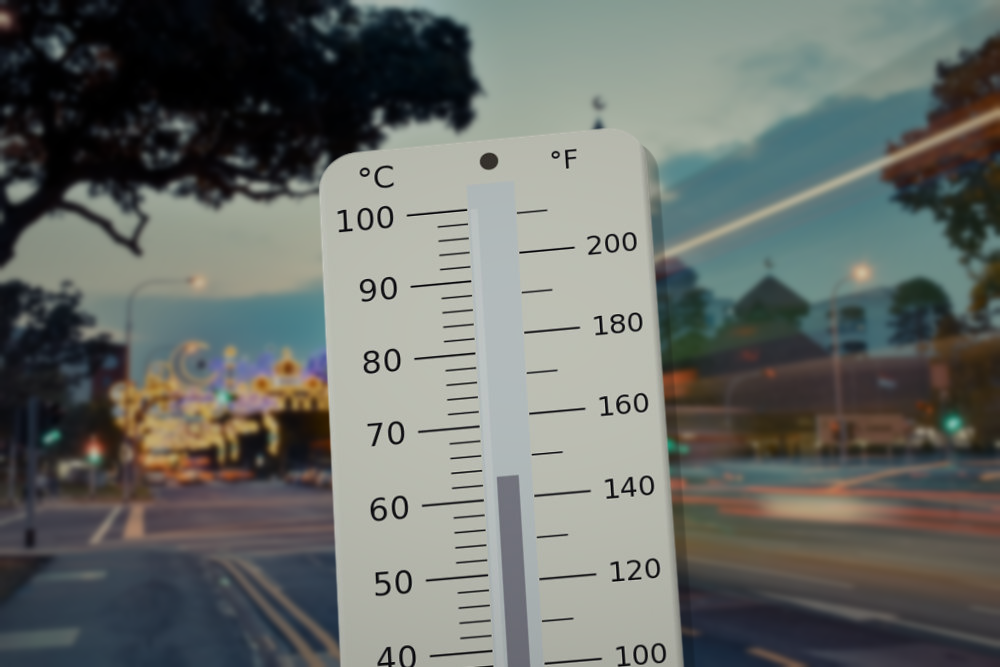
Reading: 63 (°C)
